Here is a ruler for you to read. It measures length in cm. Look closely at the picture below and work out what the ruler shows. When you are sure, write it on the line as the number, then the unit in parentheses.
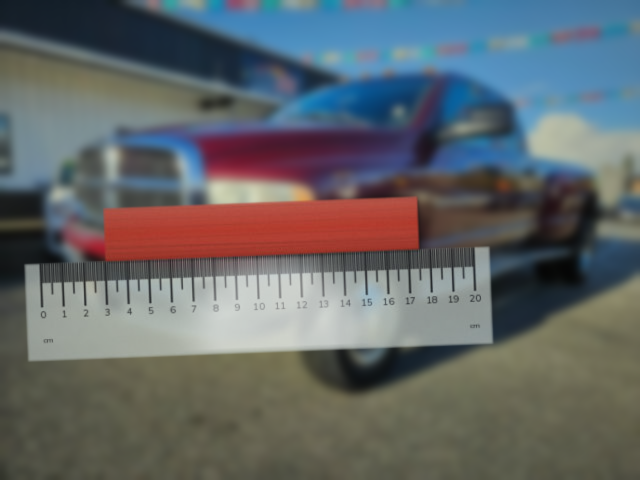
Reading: 14.5 (cm)
